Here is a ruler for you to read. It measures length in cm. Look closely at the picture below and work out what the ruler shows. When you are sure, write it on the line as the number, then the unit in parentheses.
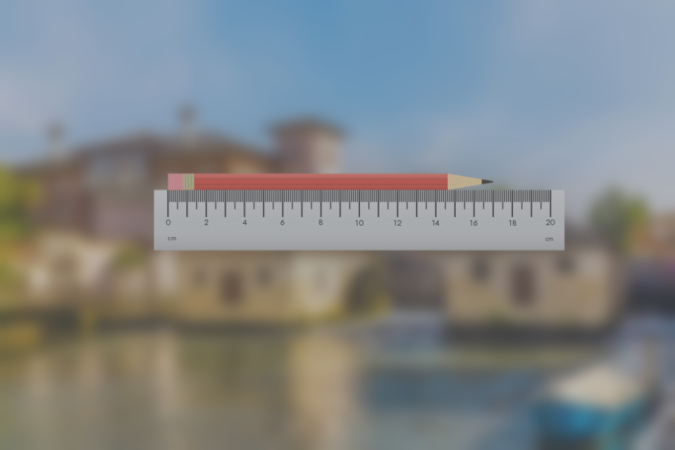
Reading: 17 (cm)
